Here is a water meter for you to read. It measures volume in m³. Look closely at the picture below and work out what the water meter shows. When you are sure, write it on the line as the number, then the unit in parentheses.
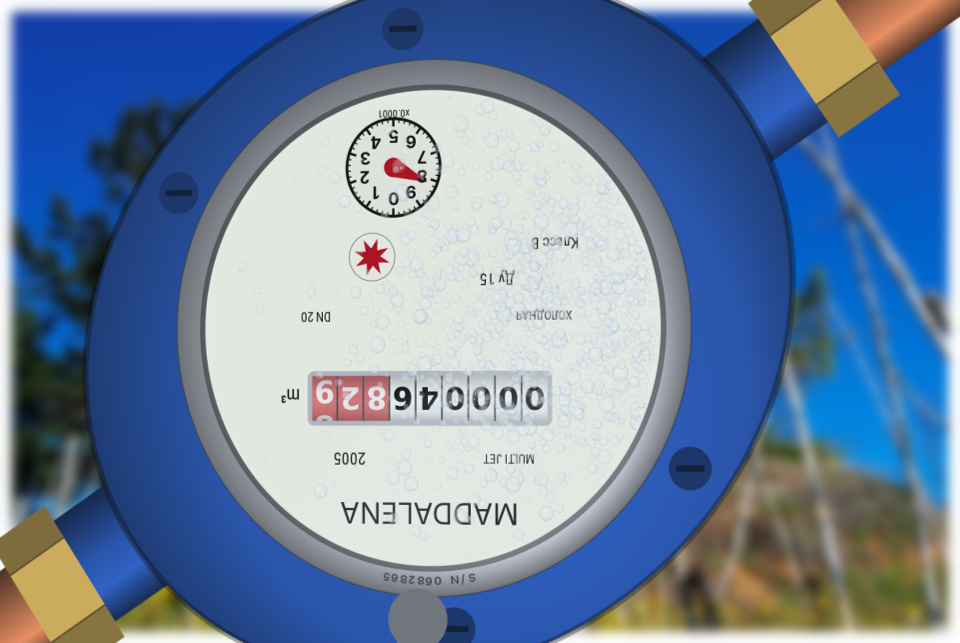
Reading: 46.8288 (m³)
